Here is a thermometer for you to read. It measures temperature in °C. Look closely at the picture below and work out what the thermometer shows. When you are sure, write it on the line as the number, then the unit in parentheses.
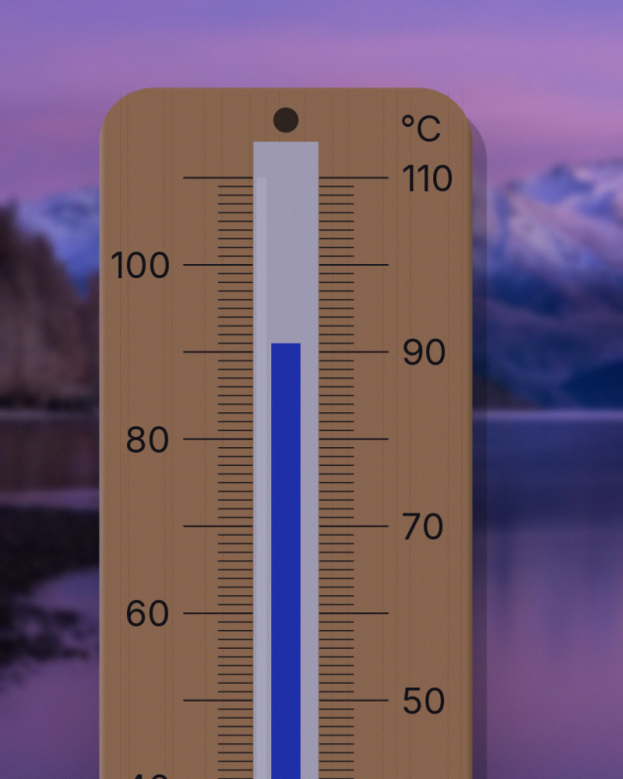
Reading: 91 (°C)
